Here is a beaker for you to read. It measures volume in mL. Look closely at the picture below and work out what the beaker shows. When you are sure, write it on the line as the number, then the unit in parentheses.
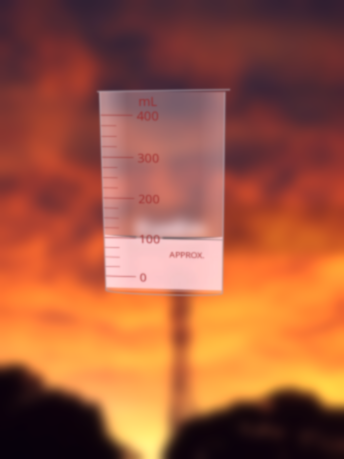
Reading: 100 (mL)
